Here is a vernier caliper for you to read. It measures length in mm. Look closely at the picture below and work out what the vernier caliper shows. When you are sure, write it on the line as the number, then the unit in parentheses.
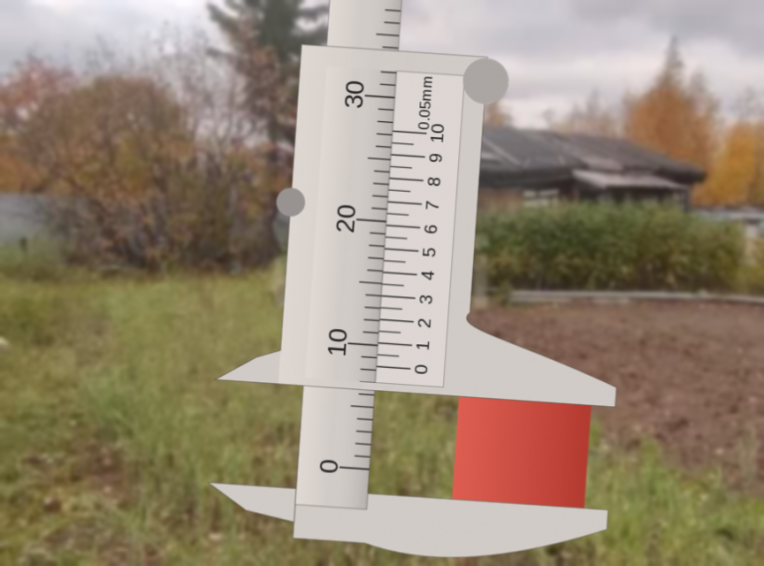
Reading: 8.3 (mm)
